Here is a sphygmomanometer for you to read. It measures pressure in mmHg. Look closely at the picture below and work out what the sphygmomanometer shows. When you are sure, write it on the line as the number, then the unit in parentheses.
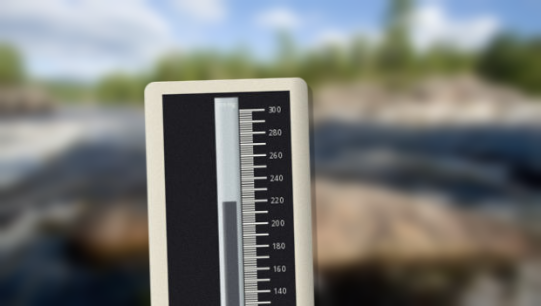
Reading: 220 (mmHg)
